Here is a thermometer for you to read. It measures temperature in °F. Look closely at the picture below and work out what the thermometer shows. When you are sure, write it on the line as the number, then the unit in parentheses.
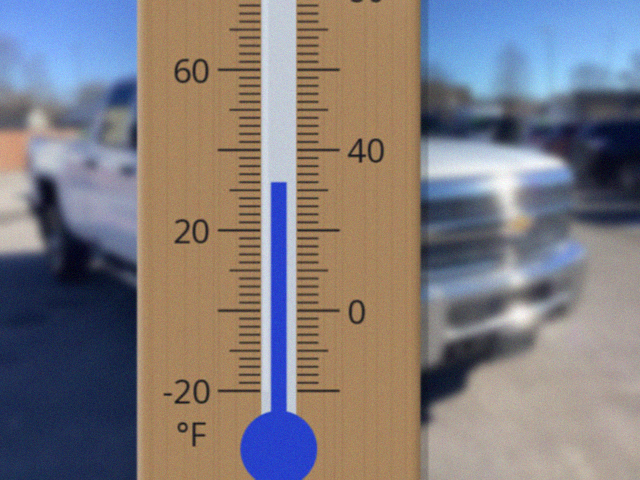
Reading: 32 (°F)
